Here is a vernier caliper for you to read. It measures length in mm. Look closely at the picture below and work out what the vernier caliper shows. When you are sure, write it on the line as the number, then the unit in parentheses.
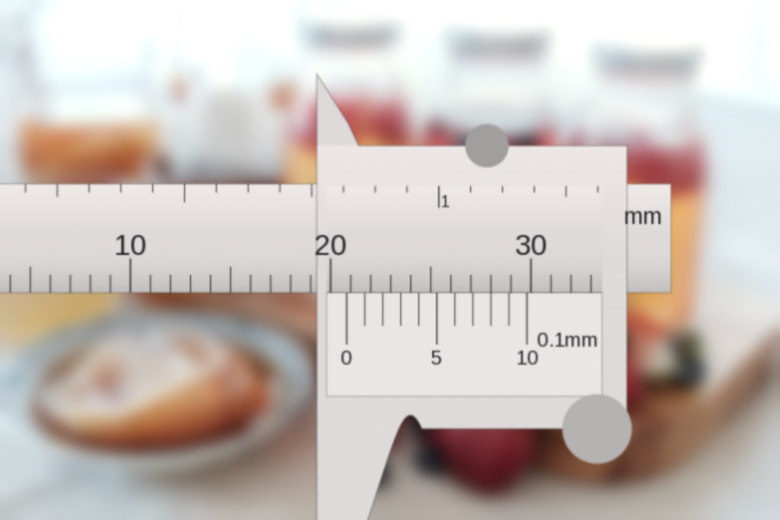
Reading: 20.8 (mm)
